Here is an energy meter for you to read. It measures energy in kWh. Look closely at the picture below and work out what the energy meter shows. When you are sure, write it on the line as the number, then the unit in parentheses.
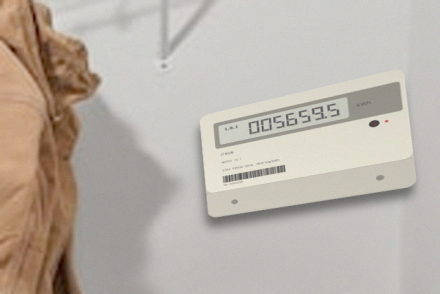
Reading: 5659.5 (kWh)
